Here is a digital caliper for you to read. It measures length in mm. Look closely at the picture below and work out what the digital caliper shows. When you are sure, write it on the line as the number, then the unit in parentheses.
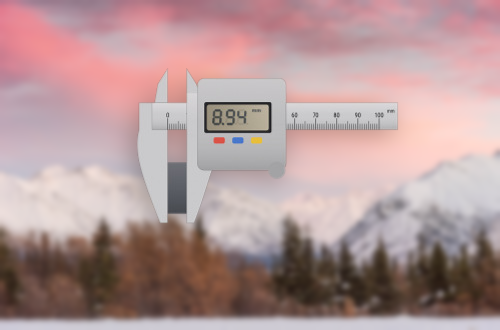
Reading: 8.94 (mm)
